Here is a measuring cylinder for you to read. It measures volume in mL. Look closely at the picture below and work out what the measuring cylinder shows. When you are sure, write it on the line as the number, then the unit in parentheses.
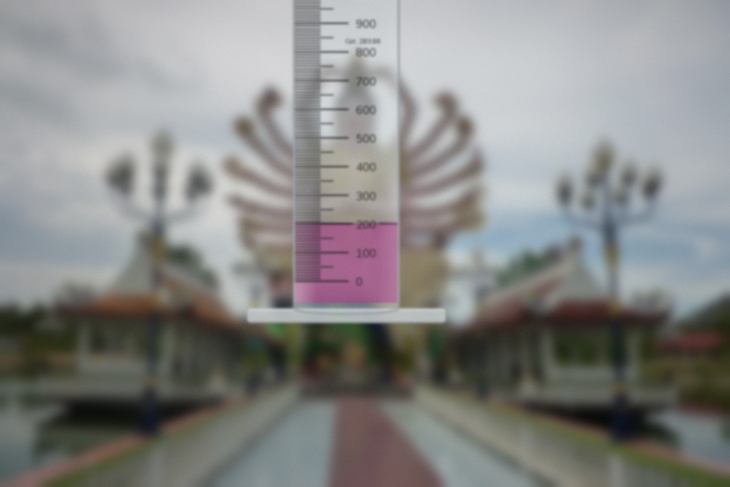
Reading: 200 (mL)
